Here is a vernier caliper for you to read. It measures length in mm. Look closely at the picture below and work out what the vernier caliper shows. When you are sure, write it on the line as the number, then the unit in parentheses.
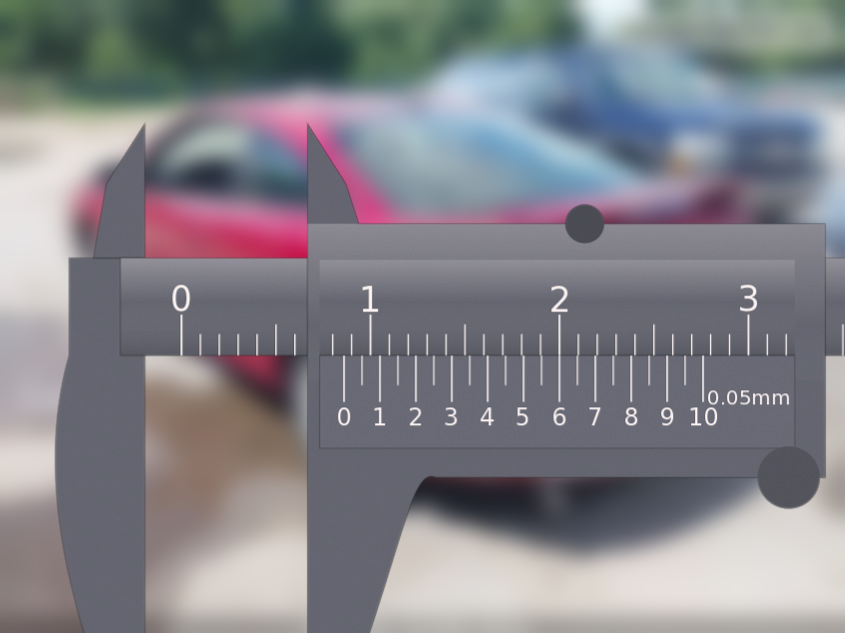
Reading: 8.6 (mm)
